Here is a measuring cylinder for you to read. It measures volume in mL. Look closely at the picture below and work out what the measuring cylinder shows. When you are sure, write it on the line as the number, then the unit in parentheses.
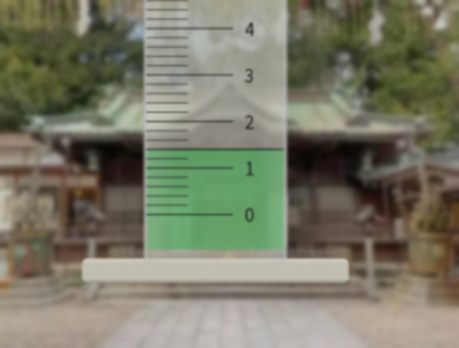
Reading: 1.4 (mL)
